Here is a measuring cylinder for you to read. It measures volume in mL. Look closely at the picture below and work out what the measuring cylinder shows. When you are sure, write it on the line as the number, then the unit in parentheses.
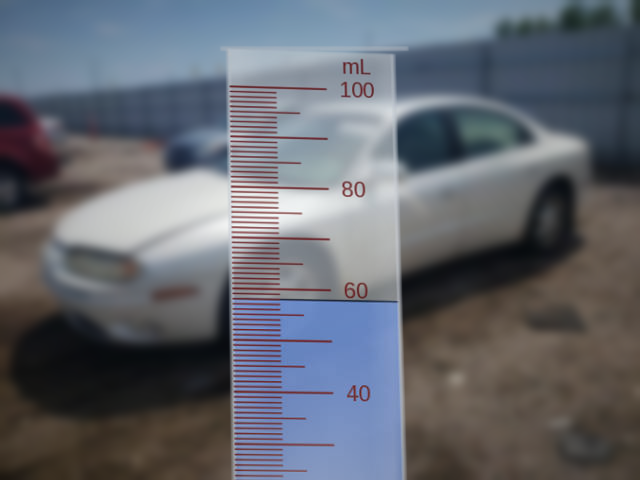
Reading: 58 (mL)
